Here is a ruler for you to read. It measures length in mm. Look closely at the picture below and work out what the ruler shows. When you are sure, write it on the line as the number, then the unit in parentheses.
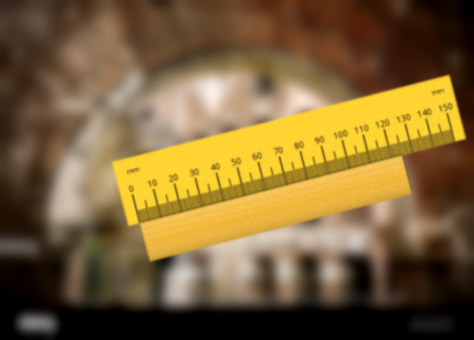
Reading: 125 (mm)
